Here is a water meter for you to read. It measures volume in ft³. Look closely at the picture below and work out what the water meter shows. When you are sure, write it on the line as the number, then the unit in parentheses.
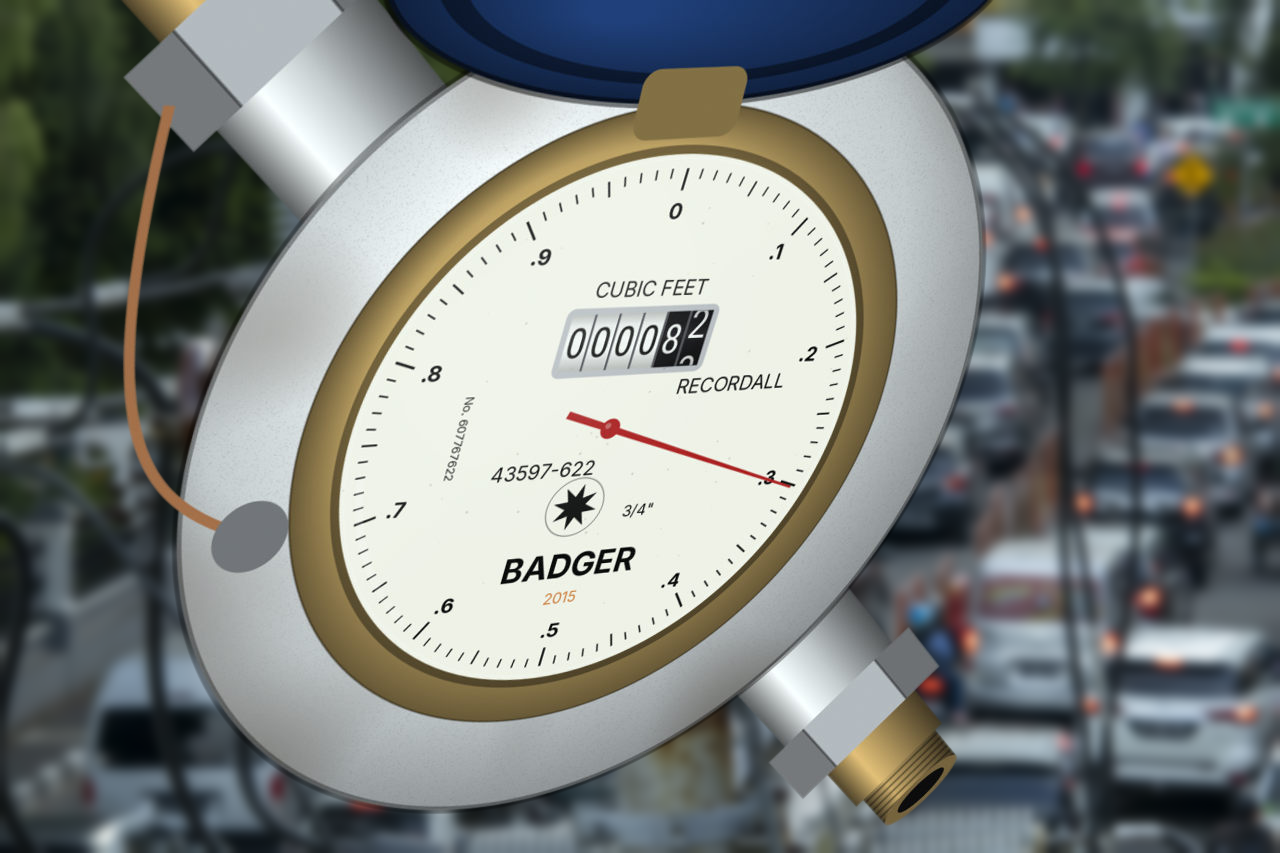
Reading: 82.30 (ft³)
